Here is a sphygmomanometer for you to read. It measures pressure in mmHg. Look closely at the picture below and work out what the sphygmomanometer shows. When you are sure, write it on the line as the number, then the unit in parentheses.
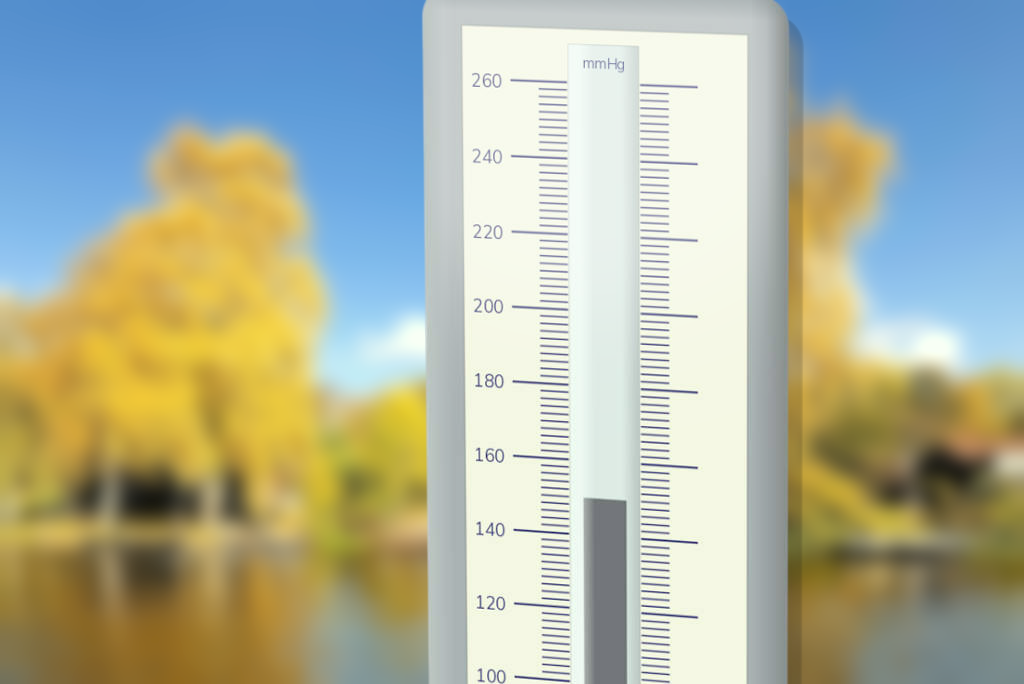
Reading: 150 (mmHg)
